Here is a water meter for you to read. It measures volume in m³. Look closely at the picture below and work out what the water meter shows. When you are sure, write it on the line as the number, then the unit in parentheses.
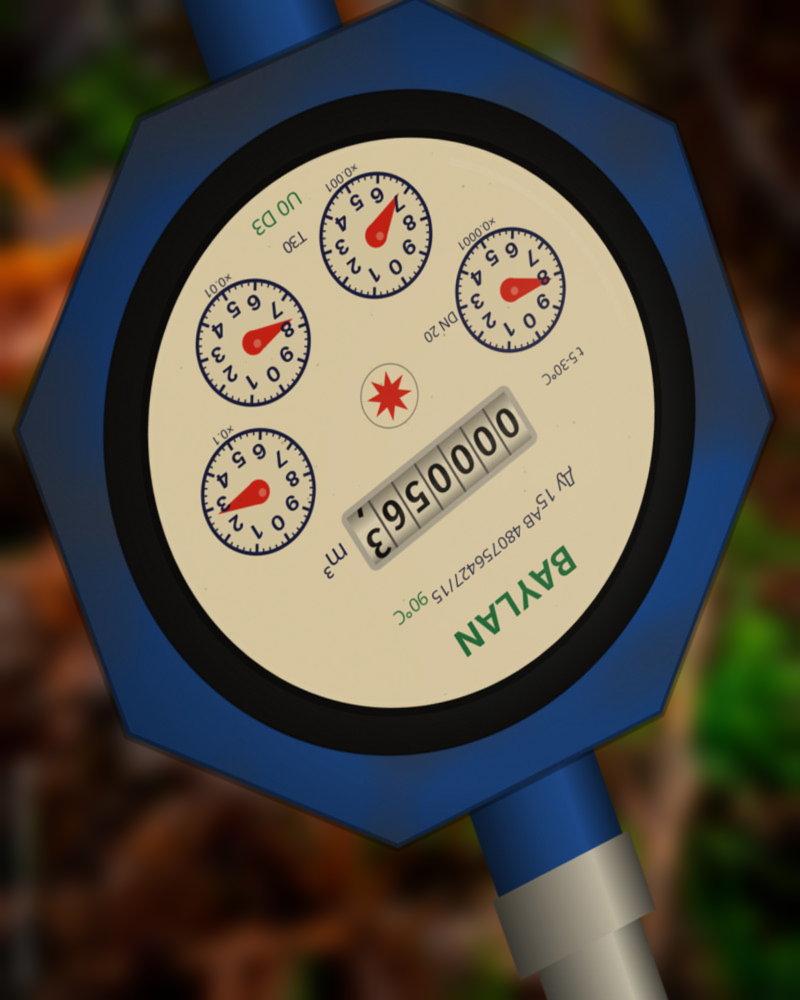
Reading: 563.2768 (m³)
